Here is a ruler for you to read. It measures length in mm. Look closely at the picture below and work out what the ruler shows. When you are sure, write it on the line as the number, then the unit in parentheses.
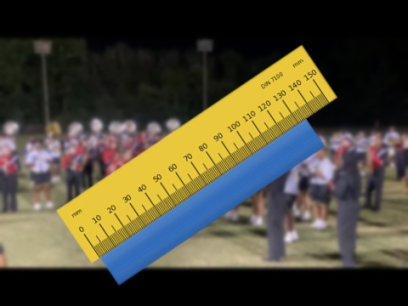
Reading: 135 (mm)
